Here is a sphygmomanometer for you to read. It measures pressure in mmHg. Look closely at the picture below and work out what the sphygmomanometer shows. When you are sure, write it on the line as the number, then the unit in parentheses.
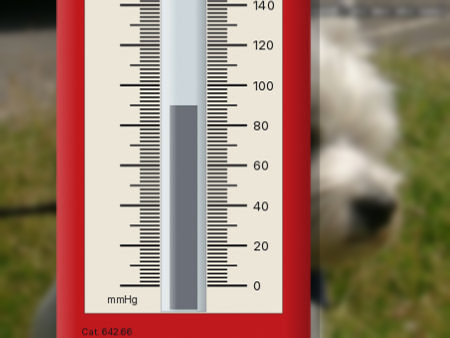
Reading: 90 (mmHg)
